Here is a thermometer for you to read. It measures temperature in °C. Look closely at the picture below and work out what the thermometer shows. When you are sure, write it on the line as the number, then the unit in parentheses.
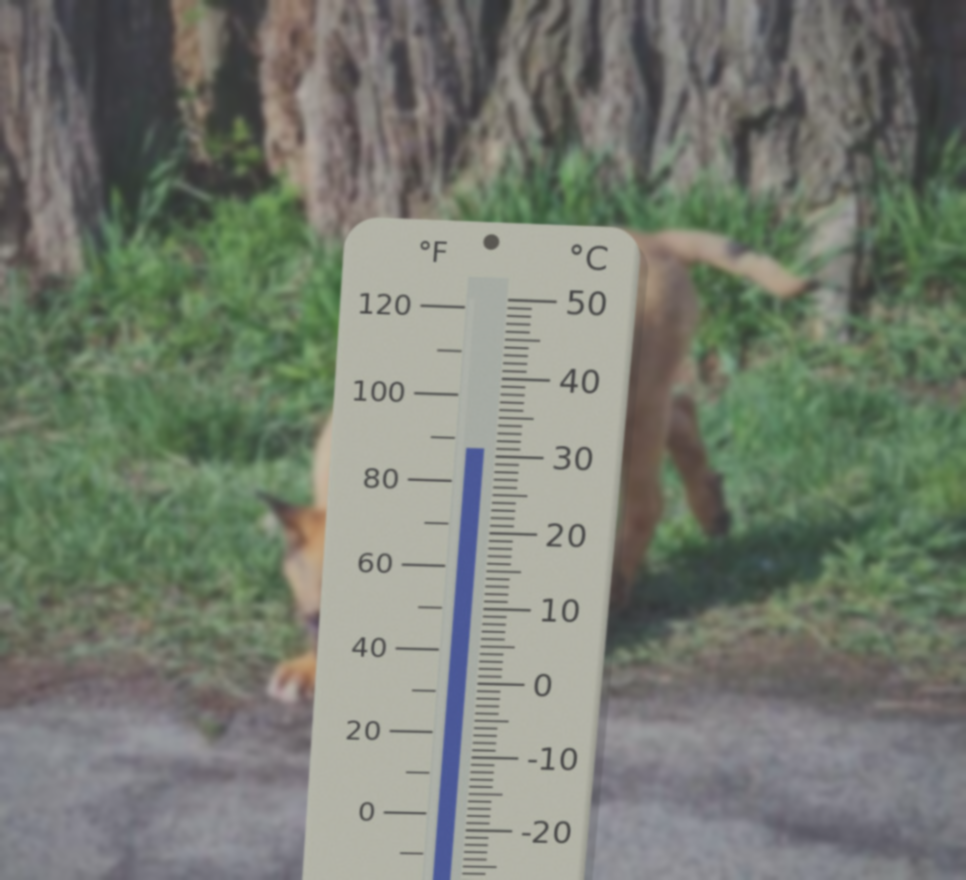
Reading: 31 (°C)
